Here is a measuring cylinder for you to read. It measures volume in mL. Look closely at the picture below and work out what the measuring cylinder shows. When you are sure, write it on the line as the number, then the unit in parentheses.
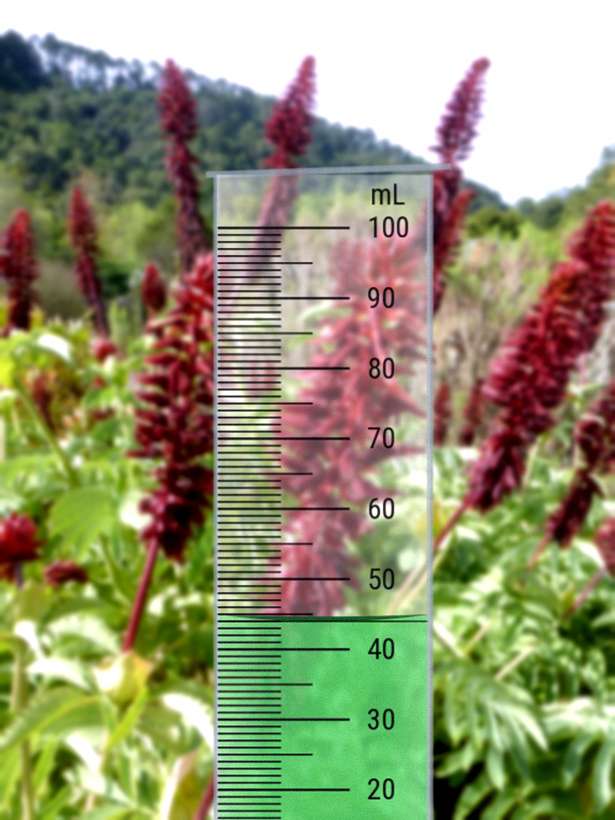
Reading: 44 (mL)
